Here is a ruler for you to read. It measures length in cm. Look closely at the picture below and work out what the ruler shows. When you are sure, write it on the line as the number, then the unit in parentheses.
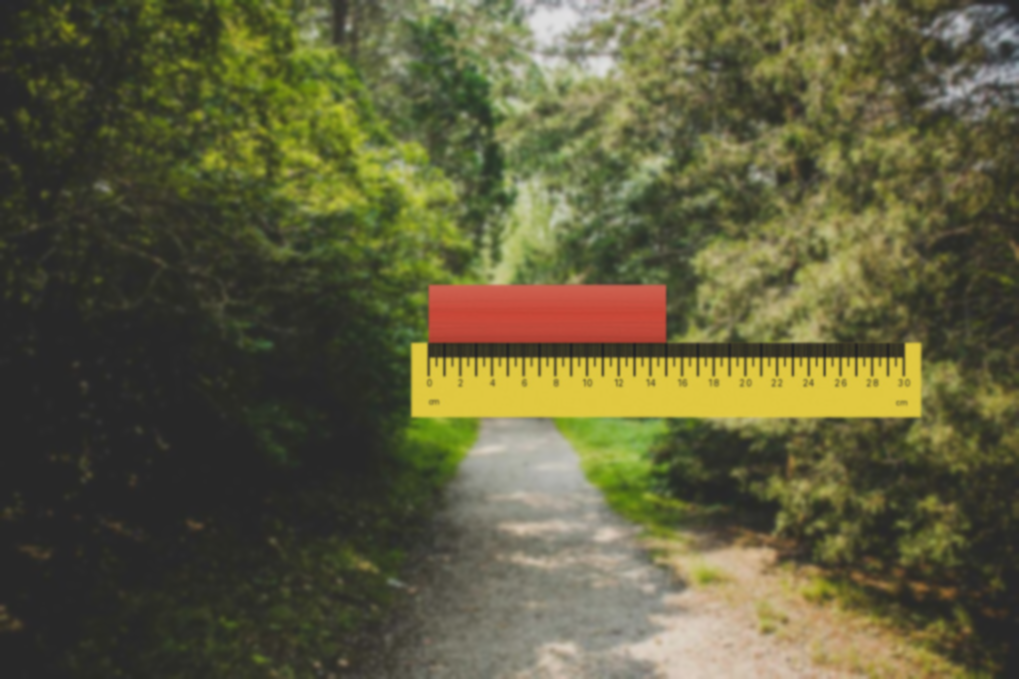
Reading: 15 (cm)
